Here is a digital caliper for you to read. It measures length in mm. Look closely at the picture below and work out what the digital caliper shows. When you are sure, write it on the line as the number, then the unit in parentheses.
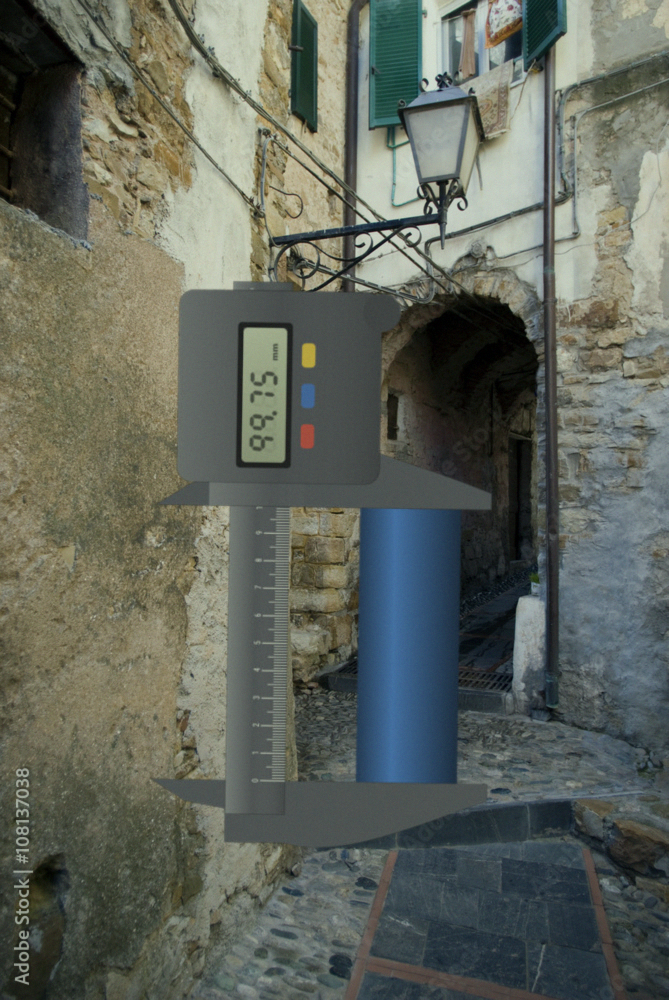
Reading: 99.75 (mm)
